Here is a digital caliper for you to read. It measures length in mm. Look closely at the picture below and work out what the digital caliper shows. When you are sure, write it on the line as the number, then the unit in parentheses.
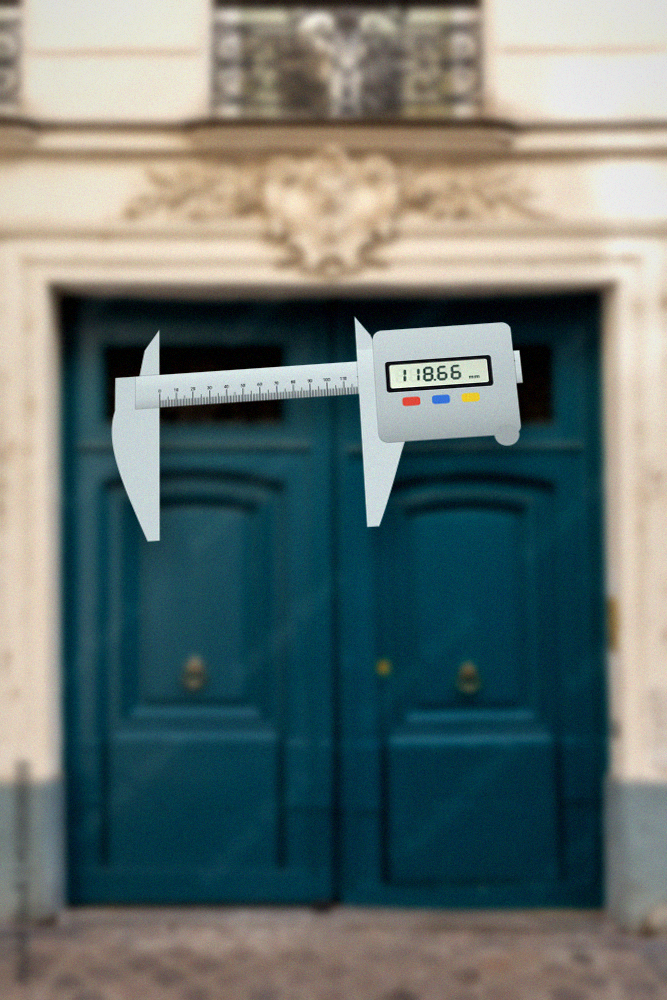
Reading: 118.66 (mm)
